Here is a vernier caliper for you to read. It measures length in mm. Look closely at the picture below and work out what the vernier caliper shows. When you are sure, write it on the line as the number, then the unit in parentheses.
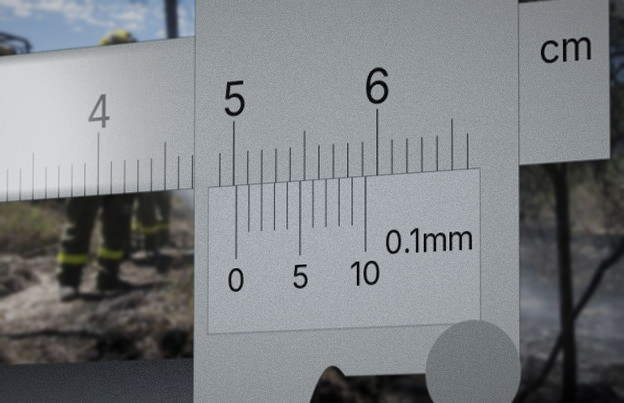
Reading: 50.2 (mm)
